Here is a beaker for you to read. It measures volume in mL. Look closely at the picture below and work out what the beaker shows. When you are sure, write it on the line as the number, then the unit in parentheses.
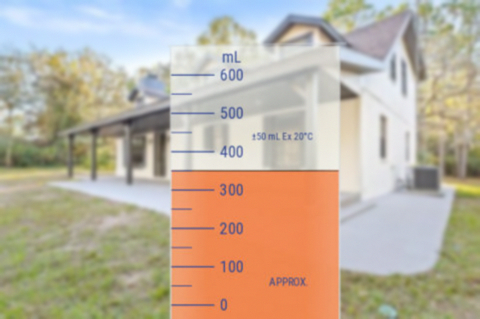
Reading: 350 (mL)
